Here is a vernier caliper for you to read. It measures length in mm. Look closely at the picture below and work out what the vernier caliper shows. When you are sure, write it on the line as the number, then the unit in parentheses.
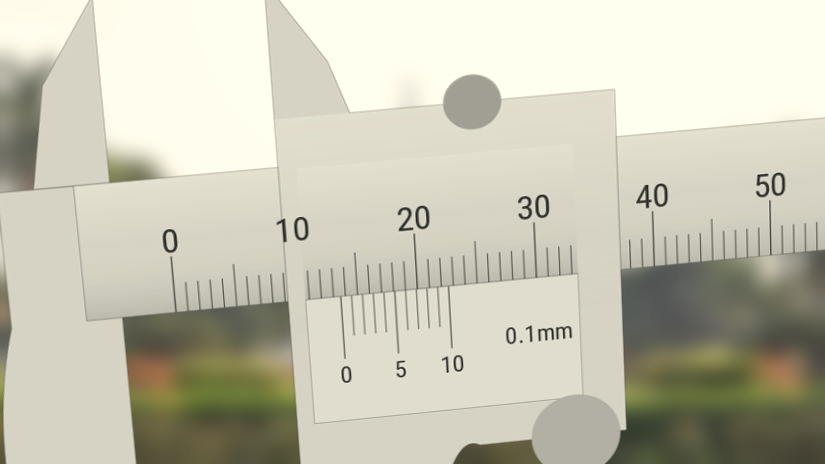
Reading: 13.6 (mm)
